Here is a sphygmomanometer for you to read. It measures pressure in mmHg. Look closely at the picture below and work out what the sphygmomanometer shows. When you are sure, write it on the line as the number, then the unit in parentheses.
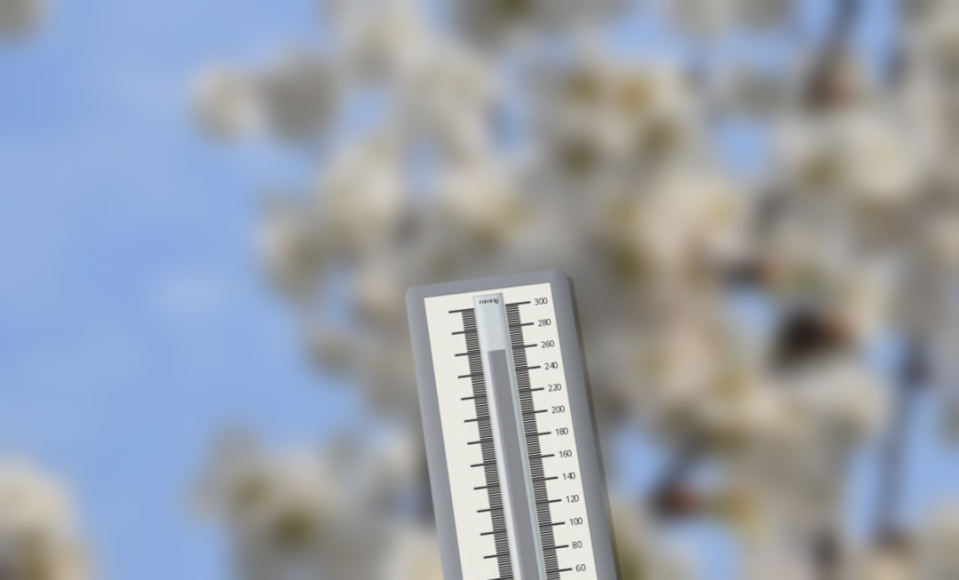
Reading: 260 (mmHg)
